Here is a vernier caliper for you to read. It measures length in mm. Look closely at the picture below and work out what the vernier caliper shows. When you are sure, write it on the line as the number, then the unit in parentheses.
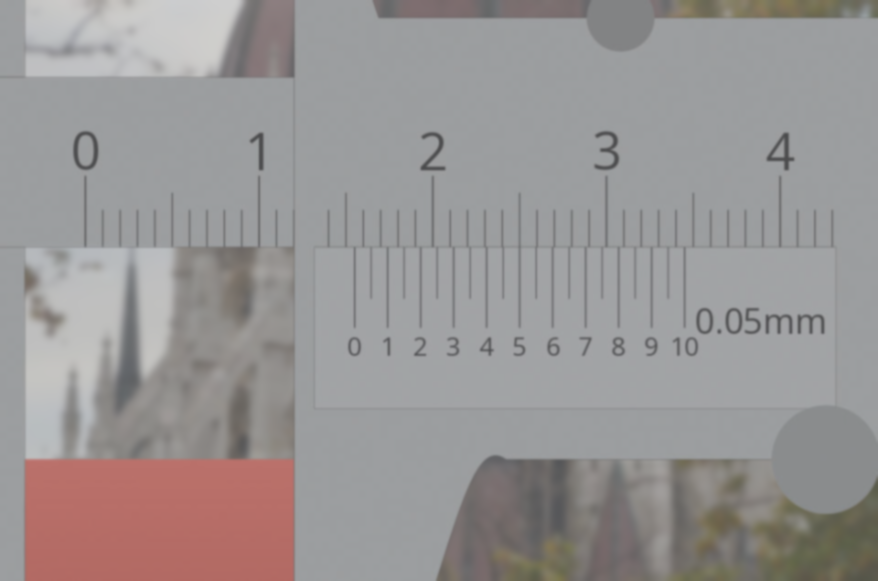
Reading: 15.5 (mm)
